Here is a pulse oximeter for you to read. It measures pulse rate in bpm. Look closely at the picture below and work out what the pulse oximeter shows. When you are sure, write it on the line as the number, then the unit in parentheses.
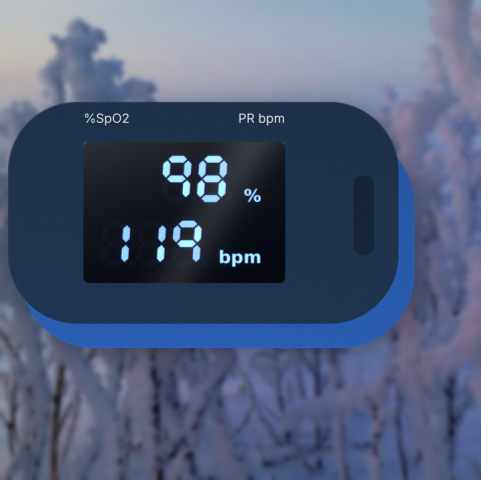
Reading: 119 (bpm)
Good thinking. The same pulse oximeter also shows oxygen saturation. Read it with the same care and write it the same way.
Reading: 98 (%)
